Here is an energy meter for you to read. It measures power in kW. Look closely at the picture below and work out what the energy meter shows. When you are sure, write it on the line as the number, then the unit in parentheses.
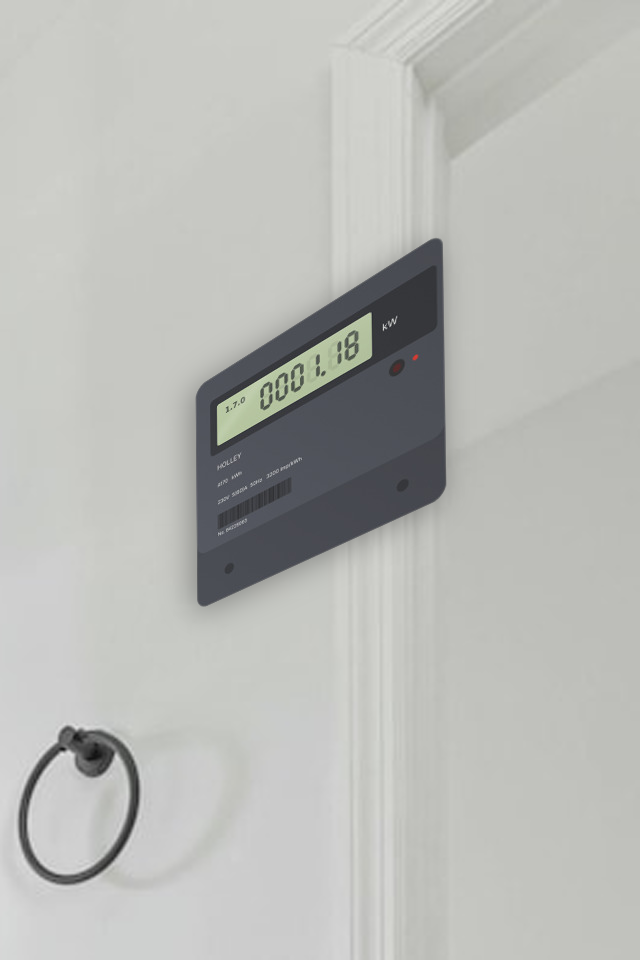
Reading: 1.18 (kW)
